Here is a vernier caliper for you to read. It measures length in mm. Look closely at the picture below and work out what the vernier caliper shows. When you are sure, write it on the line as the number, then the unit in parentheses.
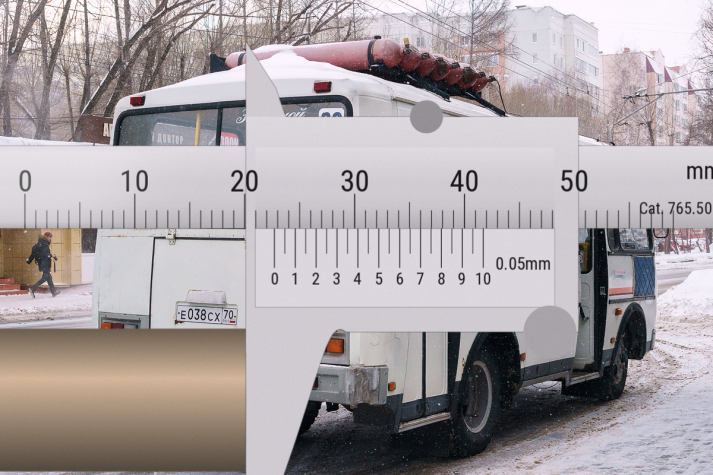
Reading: 22.7 (mm)
